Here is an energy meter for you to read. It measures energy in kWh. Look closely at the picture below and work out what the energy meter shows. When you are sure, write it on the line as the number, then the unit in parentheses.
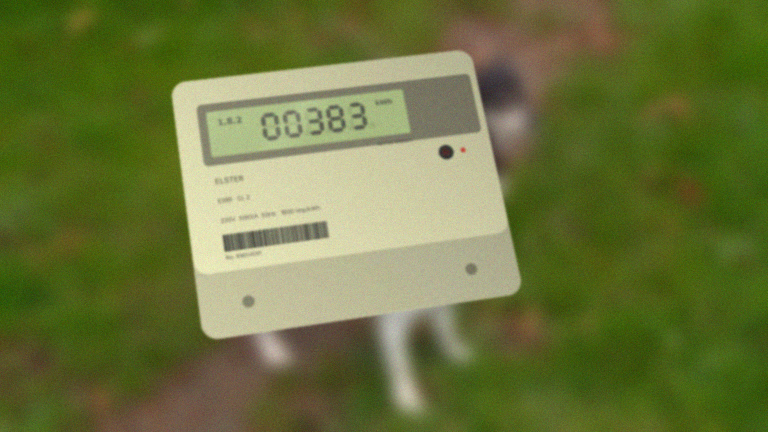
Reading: 383 (kWh)
